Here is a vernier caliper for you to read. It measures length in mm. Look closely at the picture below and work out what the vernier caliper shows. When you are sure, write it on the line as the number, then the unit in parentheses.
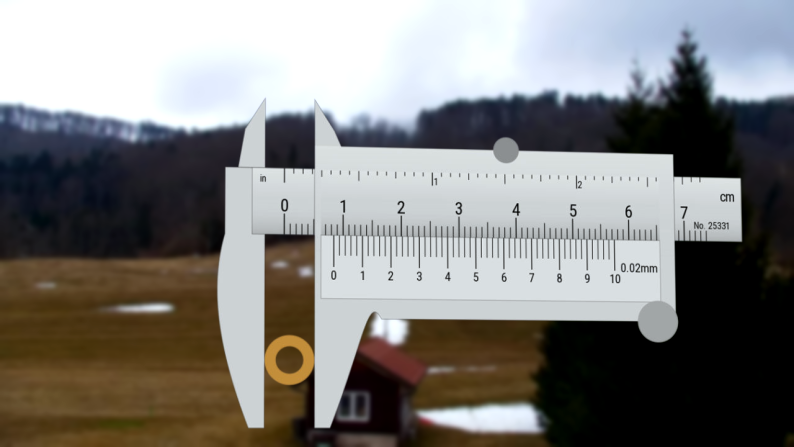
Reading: 8.4 (mm)
